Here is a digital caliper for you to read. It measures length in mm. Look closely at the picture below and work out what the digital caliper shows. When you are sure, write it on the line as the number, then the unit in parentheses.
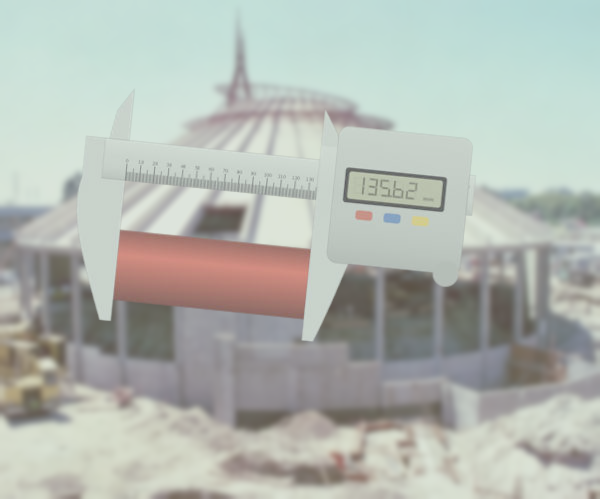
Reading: 135.62 (mm)
